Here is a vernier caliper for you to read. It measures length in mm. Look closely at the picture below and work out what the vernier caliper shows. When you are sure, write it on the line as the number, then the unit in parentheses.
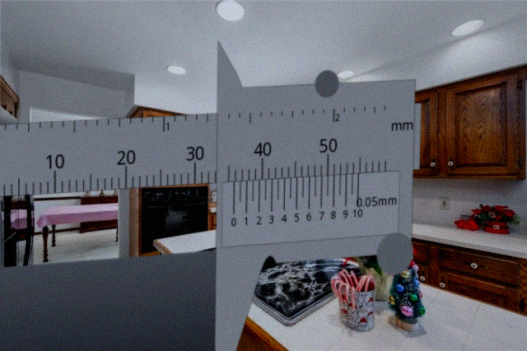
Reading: 35.8 (mm)
